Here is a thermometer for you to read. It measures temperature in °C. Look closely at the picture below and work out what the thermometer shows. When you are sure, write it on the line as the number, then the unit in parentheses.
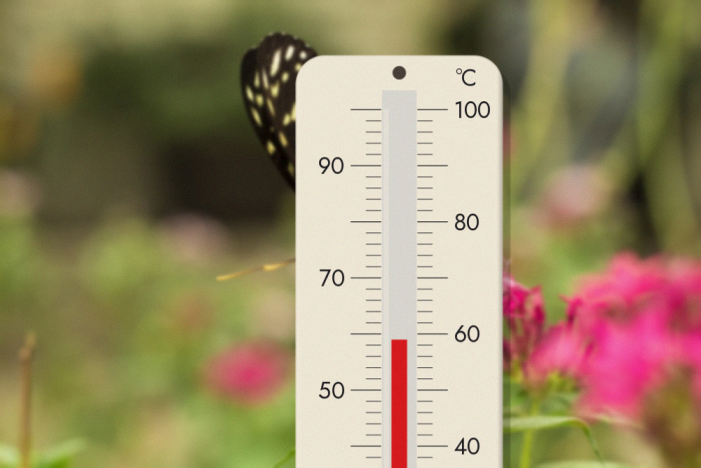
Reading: 59 (°C)
